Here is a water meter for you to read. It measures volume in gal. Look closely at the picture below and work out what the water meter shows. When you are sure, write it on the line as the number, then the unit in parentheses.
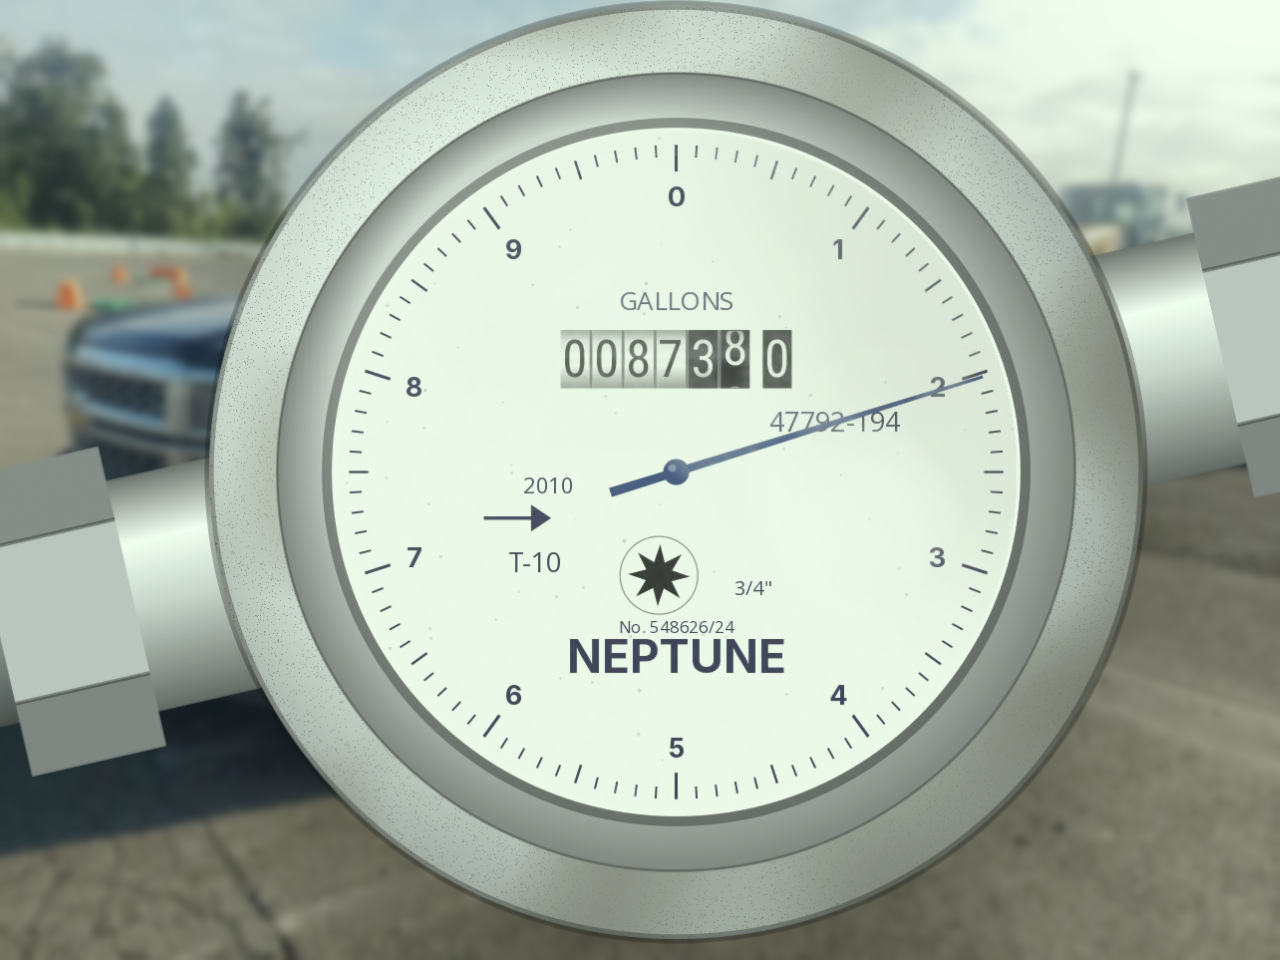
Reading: 87382.0 (gal)
